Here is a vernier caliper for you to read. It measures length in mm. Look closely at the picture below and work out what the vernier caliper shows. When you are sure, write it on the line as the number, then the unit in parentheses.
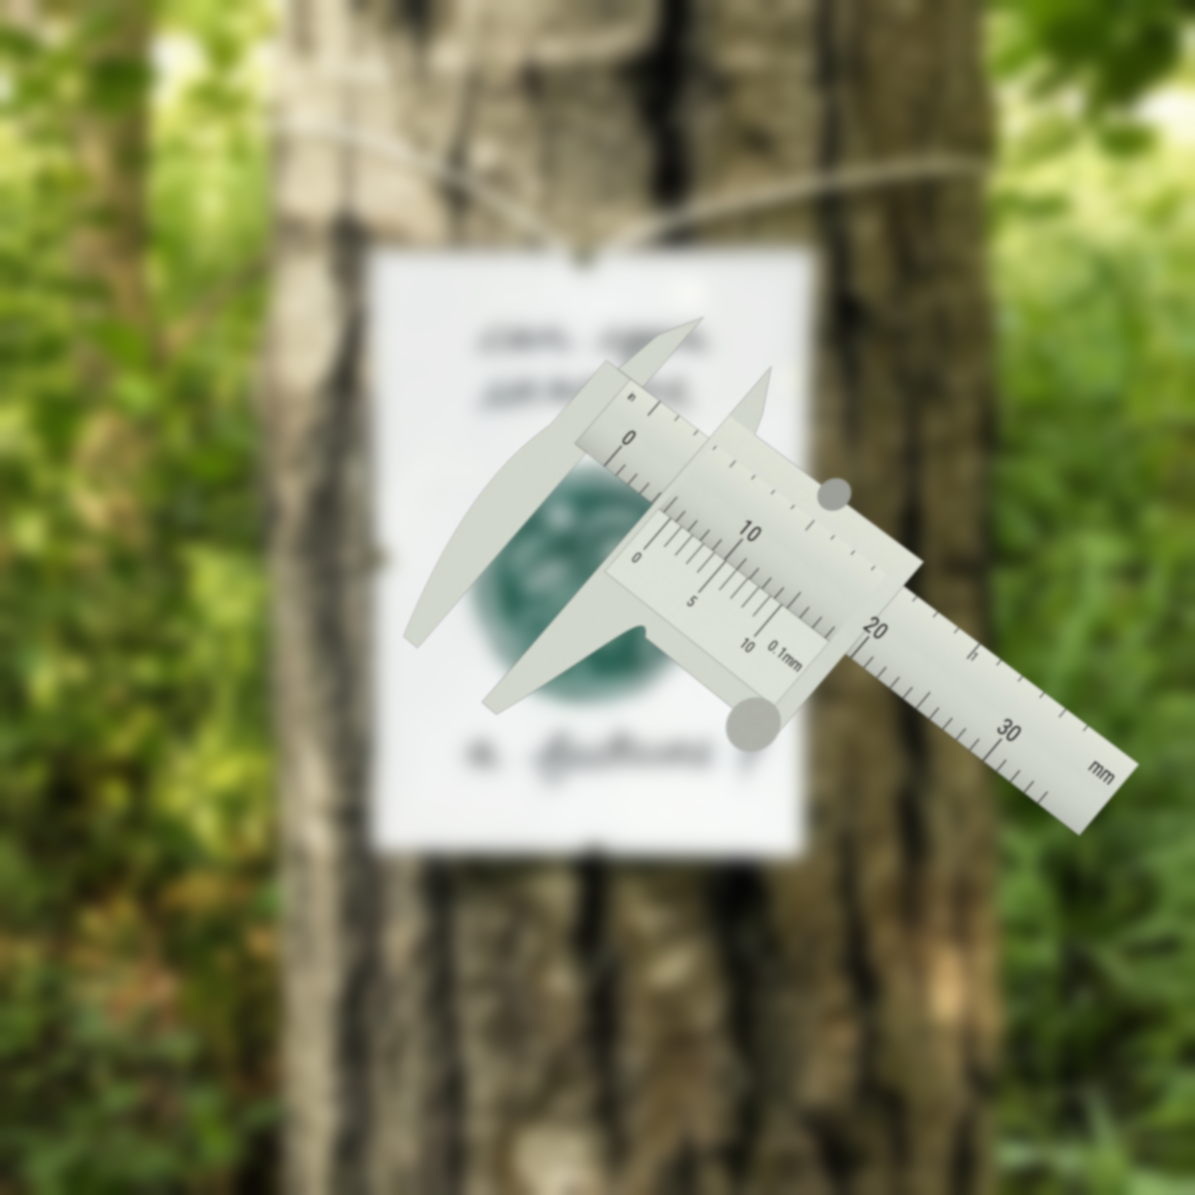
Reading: 5.6 (mm)
